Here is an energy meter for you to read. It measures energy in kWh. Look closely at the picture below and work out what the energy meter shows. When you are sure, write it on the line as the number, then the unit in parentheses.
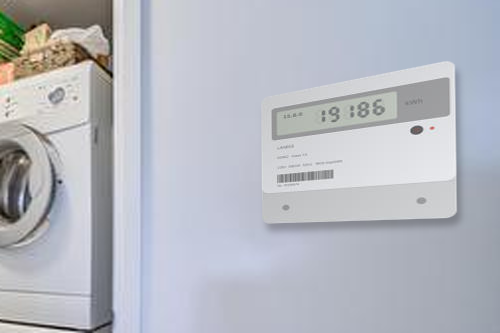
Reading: 19186 (kWh)
